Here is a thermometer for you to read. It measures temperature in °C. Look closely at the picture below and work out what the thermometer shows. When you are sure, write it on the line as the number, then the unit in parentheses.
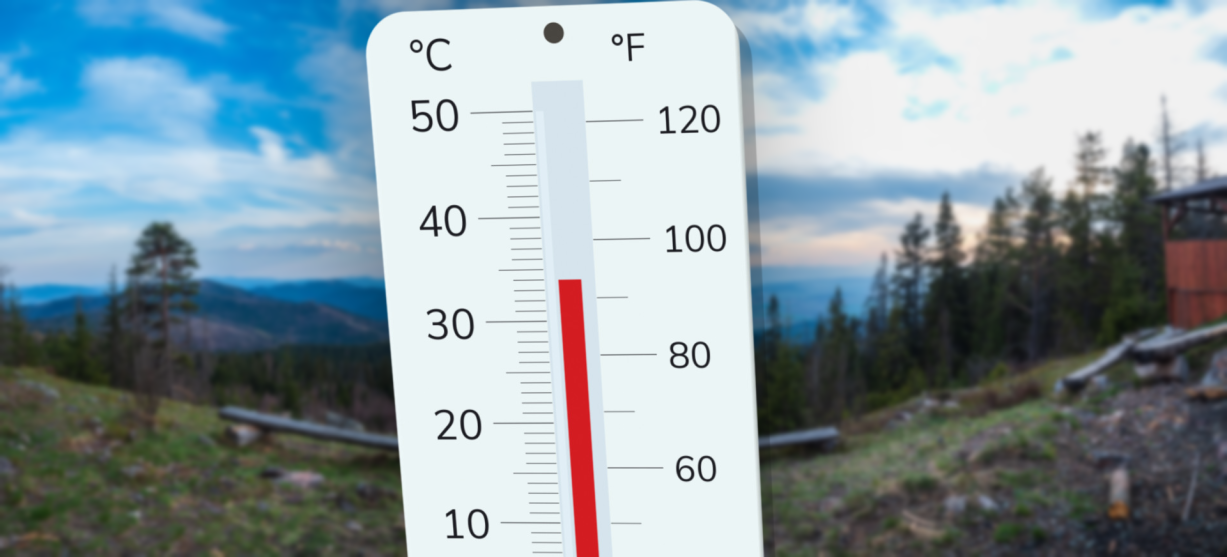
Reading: 34 (°C)
